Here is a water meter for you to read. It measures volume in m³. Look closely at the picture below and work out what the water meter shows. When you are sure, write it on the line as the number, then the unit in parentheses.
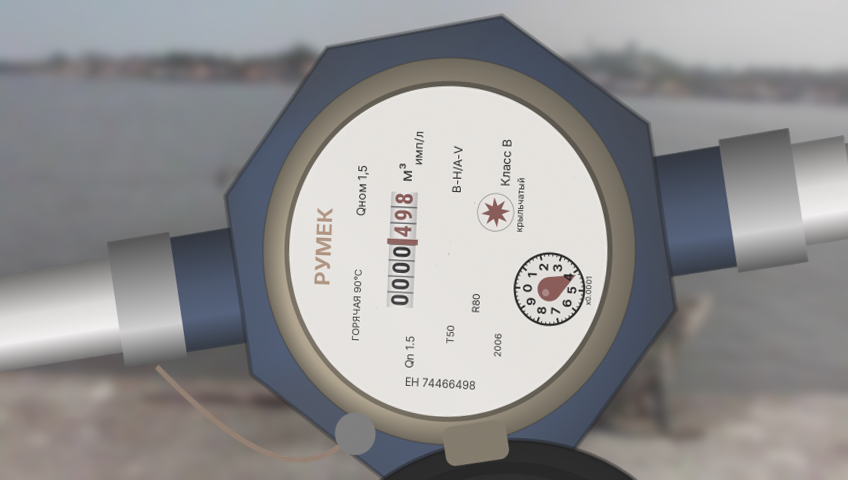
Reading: 0.4984 (m³)
